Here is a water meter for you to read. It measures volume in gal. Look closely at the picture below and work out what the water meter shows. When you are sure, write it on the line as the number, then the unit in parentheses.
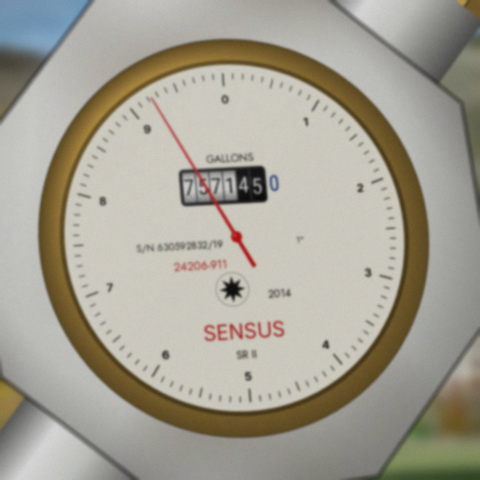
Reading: 7571449.2 (gal)
